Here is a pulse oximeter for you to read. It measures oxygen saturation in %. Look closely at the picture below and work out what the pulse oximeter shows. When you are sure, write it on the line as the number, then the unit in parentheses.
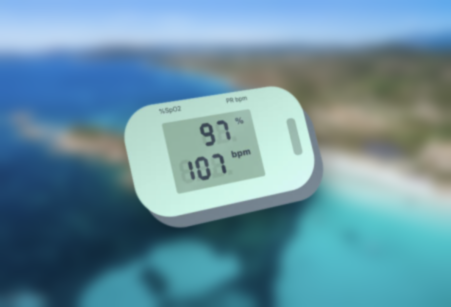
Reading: 97 (%)
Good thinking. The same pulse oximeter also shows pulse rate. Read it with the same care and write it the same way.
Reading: 107 (bpm)
